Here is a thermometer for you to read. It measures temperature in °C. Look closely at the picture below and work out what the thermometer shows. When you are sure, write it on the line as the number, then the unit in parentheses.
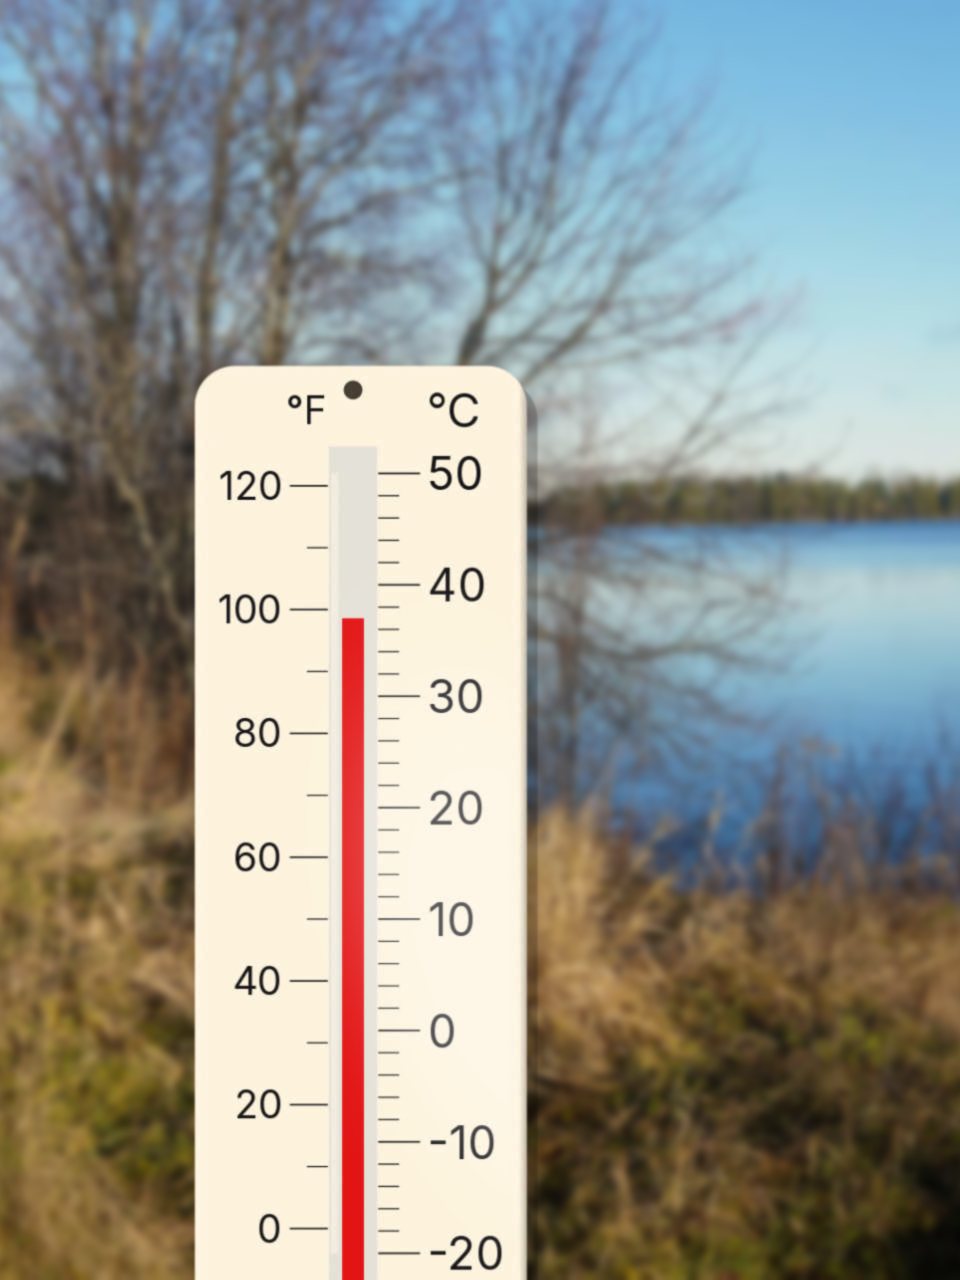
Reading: 37 (°C)
